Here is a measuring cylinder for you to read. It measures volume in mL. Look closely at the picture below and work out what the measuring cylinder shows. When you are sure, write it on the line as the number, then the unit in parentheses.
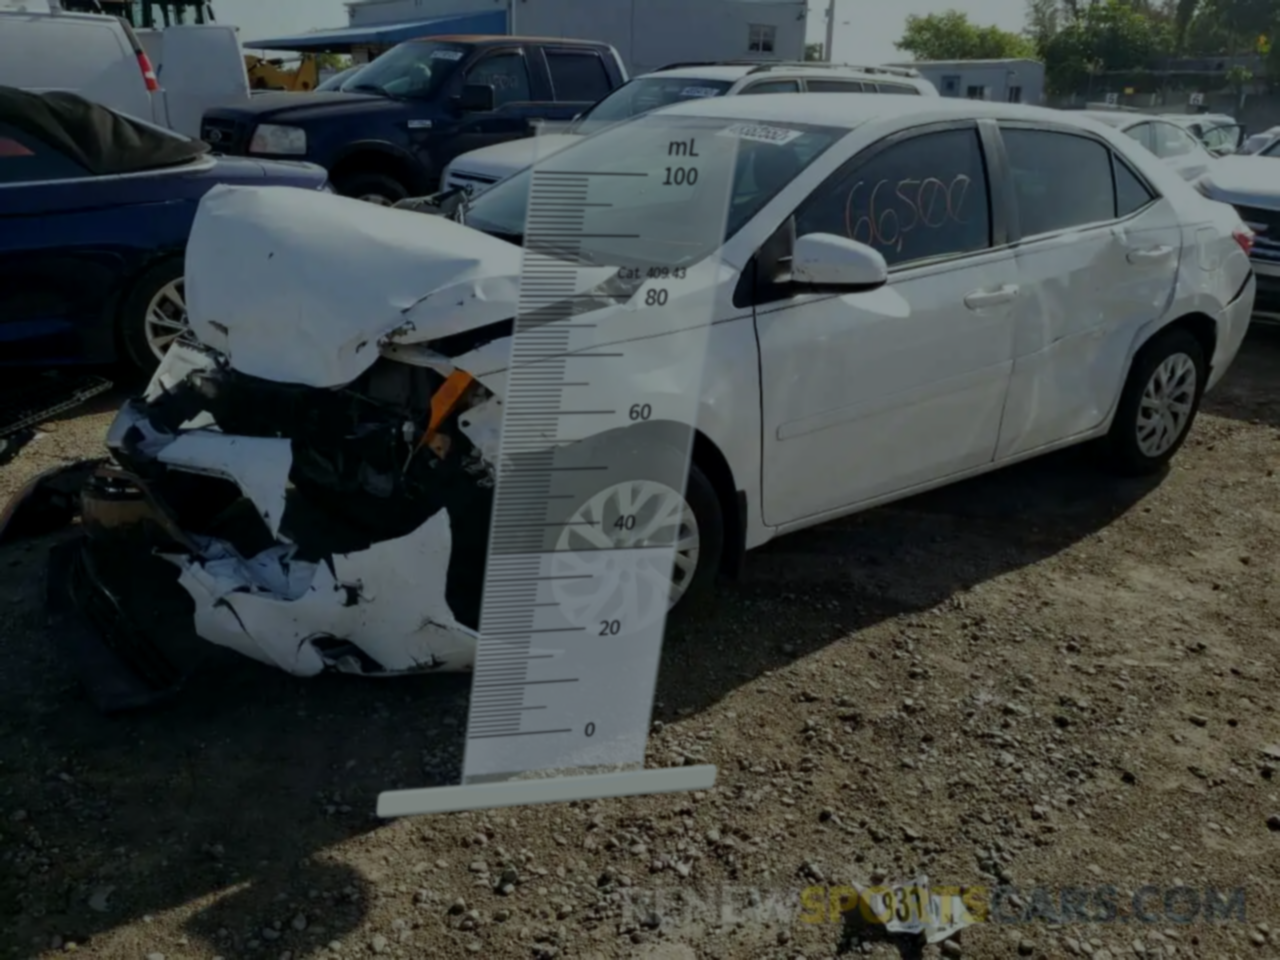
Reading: 35 (mL)
